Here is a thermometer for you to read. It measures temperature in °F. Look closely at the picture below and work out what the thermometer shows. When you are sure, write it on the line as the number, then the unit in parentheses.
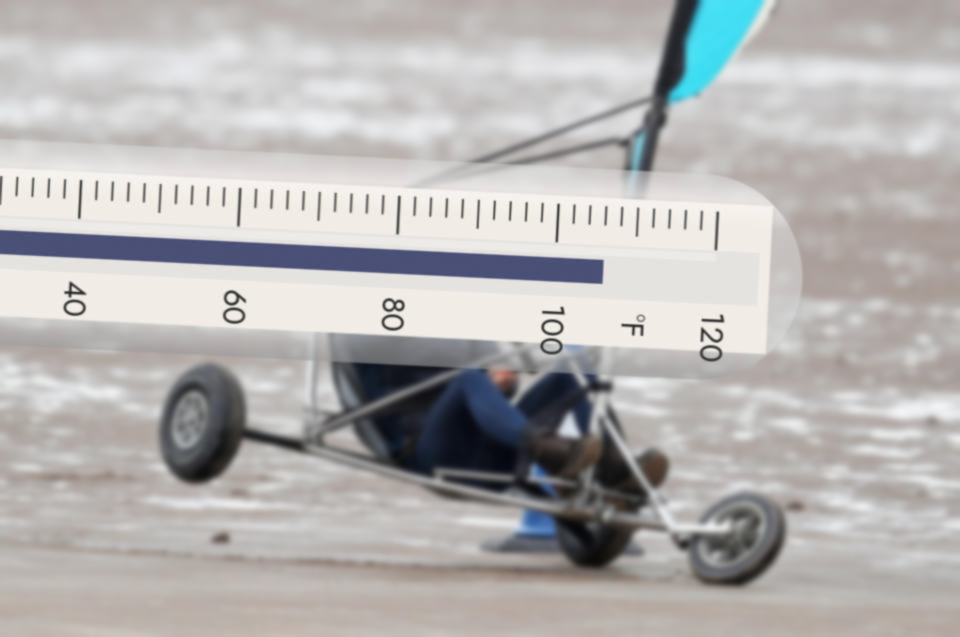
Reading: 106 (°F)
